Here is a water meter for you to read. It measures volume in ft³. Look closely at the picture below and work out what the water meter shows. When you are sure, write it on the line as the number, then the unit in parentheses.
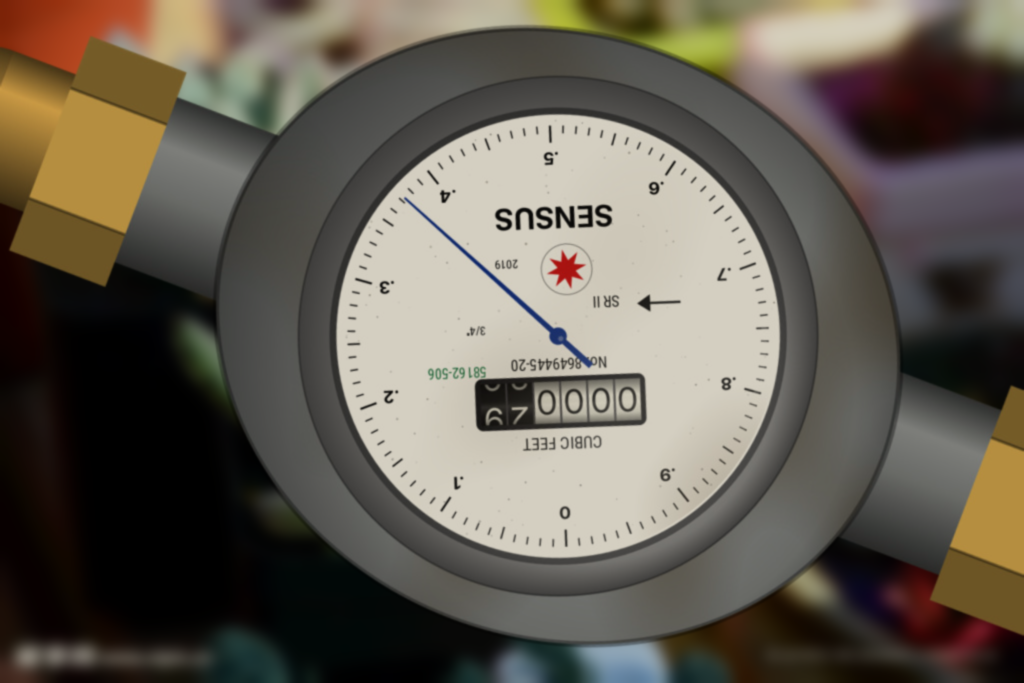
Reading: 29.37 (ft³)
